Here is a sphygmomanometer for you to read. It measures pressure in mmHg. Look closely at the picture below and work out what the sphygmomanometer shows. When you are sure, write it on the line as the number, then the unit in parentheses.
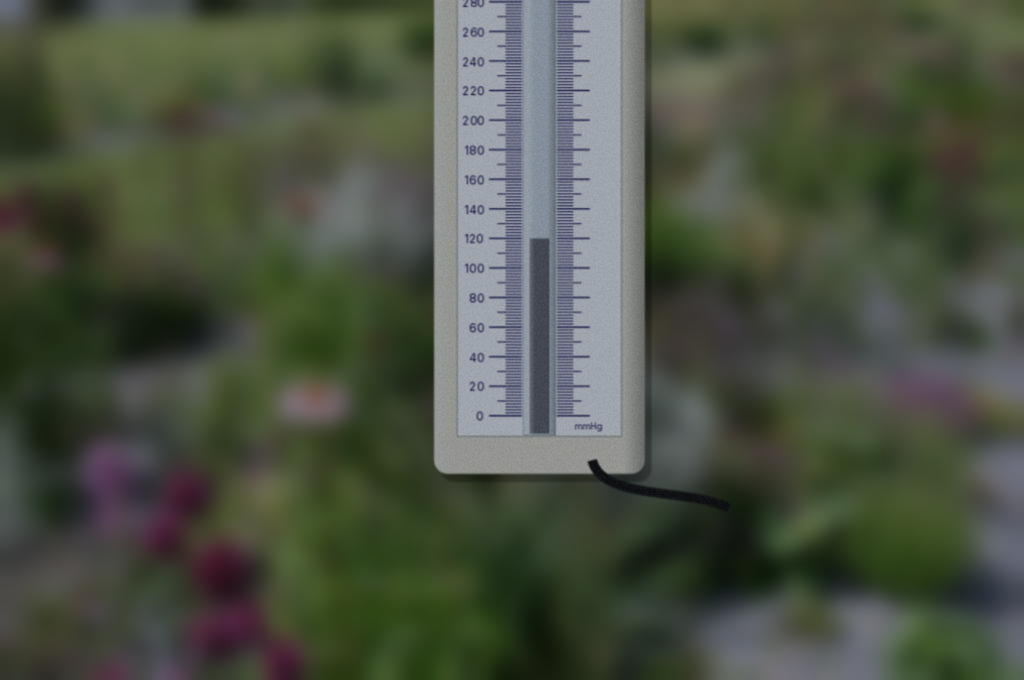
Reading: 120 (mmHg)
